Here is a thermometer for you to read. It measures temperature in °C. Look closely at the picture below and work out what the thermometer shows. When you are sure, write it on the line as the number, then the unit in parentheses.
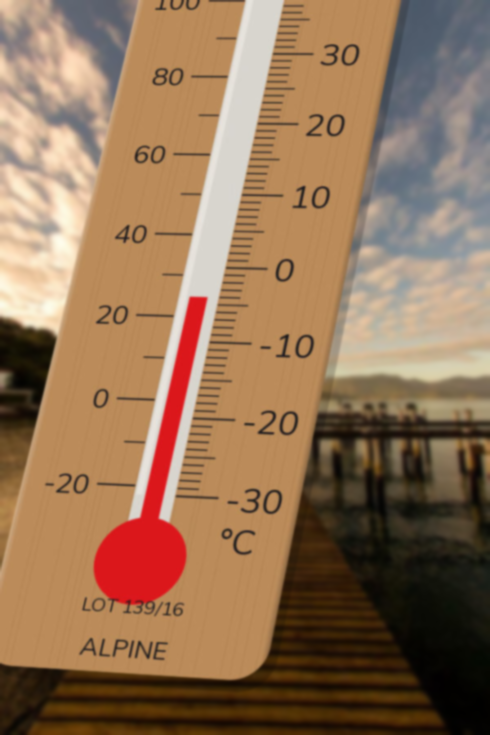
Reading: -4 (°C)
